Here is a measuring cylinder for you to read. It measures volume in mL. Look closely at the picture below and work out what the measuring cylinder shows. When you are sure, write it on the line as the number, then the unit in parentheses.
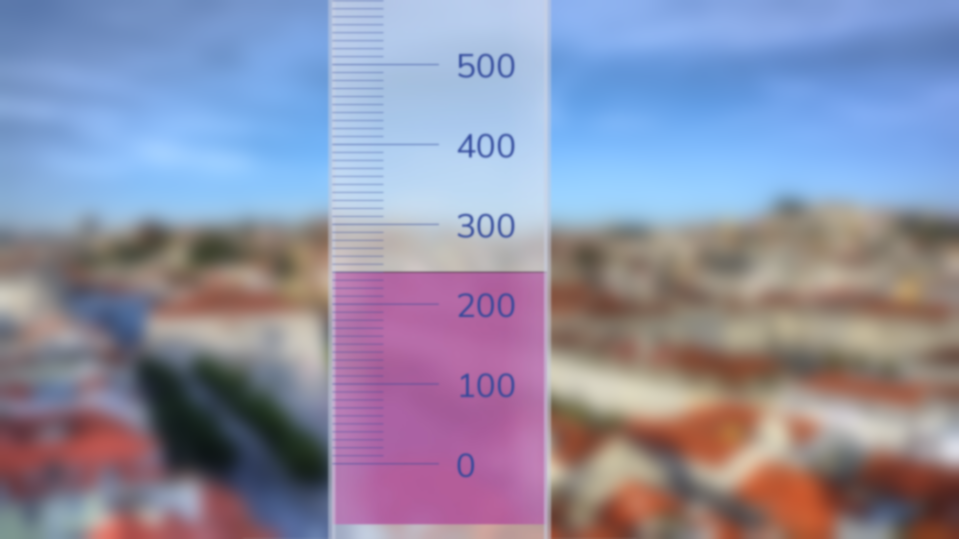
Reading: 240 (mL)
